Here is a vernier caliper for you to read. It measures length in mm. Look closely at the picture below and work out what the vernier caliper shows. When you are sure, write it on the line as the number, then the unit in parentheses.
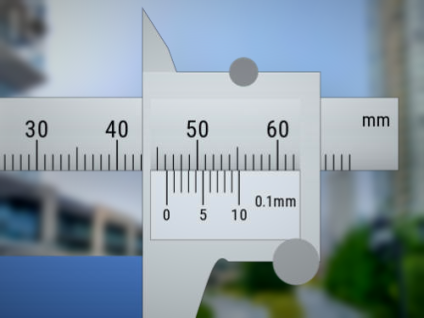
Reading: 46.2 (mm)
